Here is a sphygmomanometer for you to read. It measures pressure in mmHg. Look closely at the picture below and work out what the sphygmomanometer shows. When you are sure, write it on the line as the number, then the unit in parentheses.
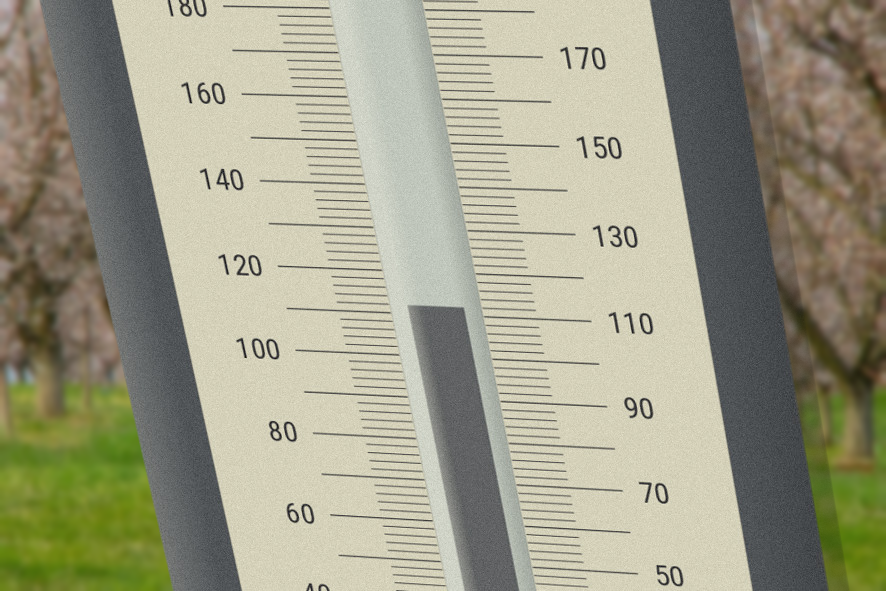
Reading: 112 (mmHg)
